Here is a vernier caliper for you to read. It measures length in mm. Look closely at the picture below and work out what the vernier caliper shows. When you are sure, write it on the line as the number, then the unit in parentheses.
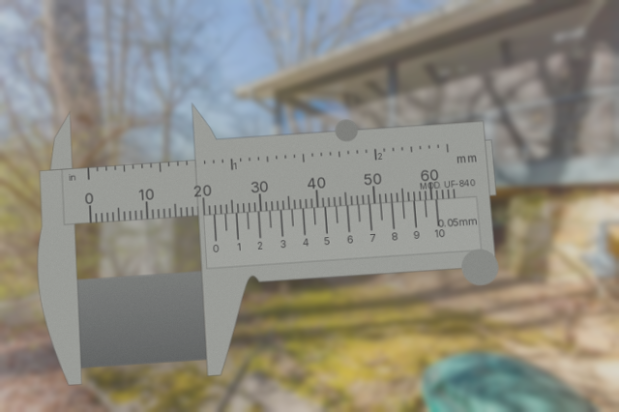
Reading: 21.8 (mm)
